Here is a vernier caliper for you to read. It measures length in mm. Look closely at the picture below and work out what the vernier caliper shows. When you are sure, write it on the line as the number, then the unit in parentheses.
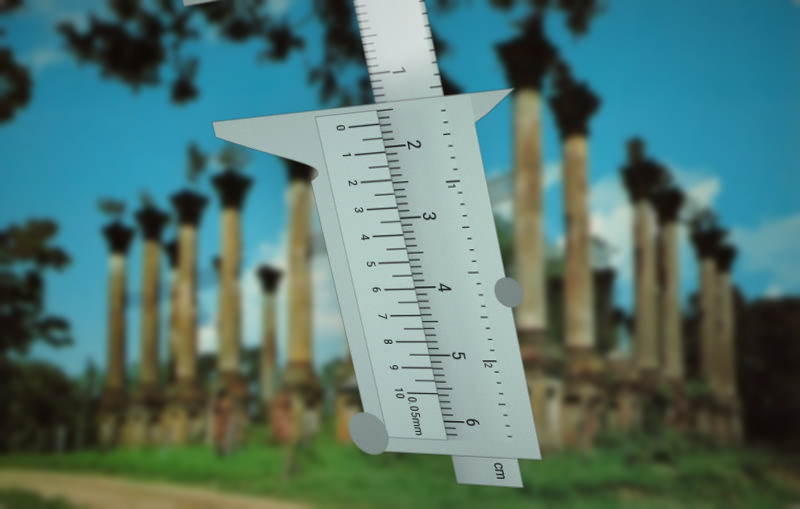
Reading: 16.8 (mm)
